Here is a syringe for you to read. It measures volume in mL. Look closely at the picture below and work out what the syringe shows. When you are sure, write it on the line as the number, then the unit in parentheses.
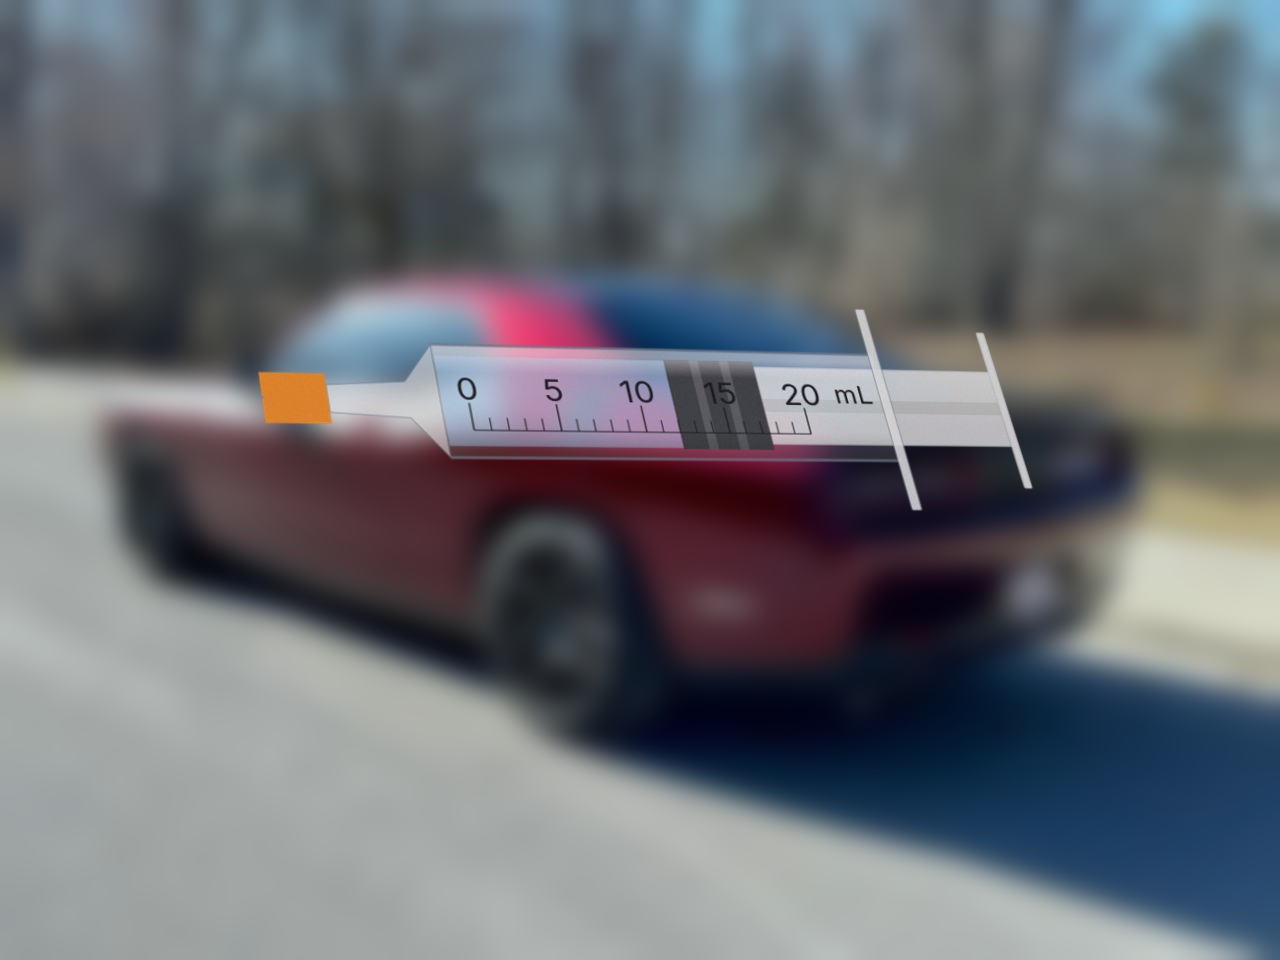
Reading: 12 (mL)
